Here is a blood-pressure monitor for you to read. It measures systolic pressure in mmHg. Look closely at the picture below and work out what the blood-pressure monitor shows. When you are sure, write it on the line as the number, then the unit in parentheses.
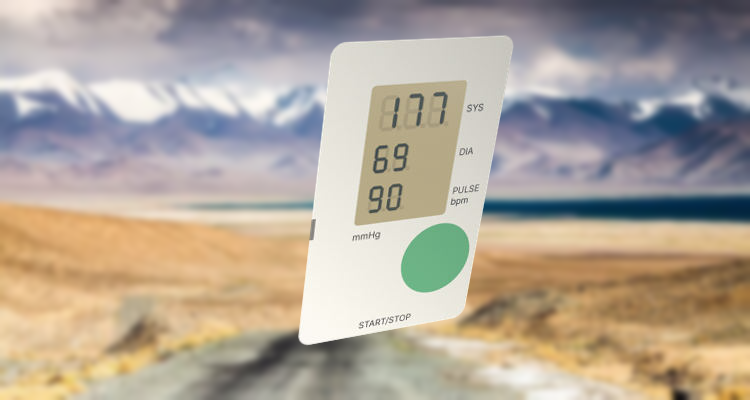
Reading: 177 (mmHg)
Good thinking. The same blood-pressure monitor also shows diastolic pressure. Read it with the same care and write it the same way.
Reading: 69 (mmHg)
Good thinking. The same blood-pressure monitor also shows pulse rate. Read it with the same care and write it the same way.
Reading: 90 (bpm)
